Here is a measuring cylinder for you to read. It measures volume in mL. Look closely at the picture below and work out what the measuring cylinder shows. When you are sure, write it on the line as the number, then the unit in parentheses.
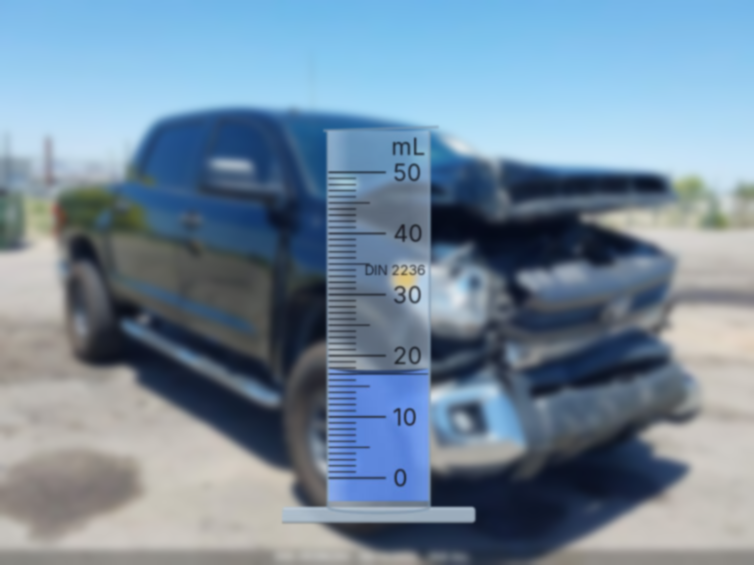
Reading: 17 (mL)
